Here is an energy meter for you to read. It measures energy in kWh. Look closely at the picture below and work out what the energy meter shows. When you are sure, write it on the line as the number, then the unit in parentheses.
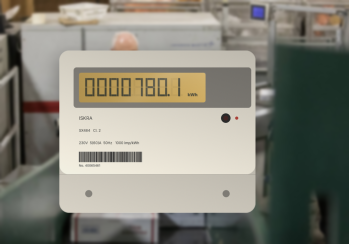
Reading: 780.1 (kWh)
